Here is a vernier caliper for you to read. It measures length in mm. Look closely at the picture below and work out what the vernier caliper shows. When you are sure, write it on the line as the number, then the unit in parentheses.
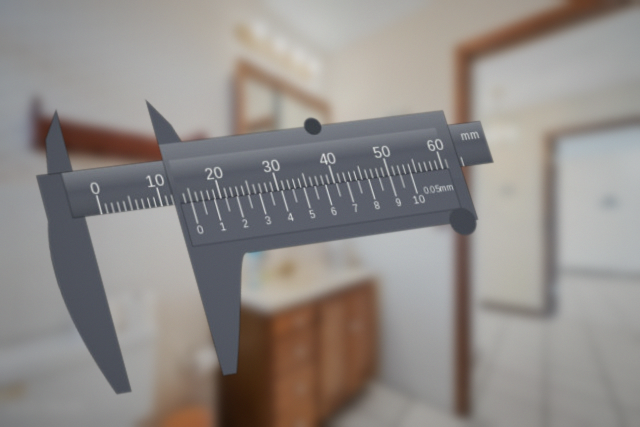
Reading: 15.0 (mm)
